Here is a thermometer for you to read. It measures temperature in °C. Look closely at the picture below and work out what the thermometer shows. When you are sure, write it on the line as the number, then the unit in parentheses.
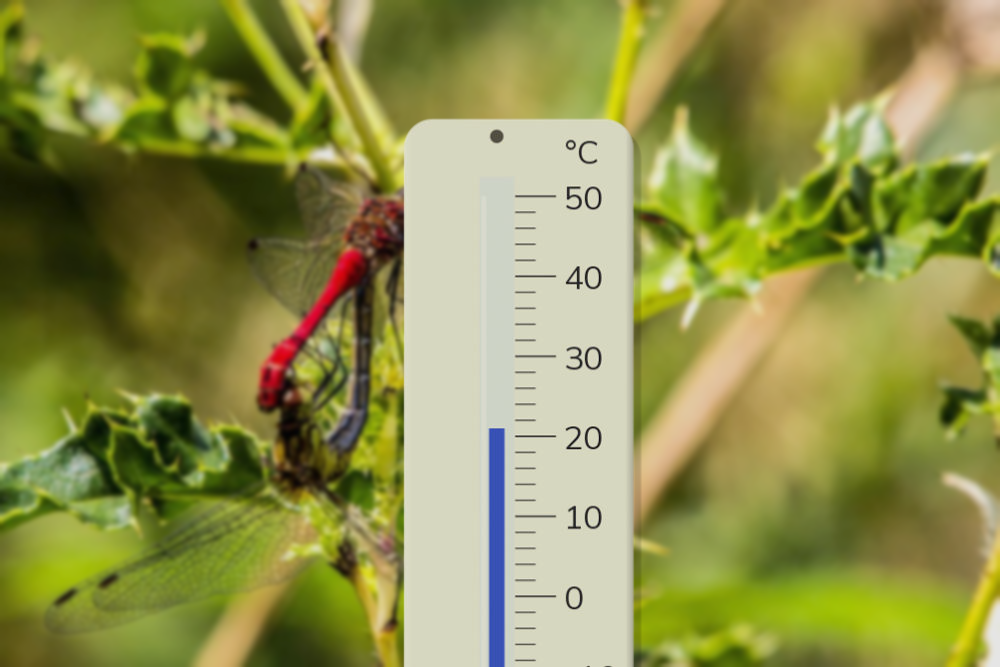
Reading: 21 (°C)
